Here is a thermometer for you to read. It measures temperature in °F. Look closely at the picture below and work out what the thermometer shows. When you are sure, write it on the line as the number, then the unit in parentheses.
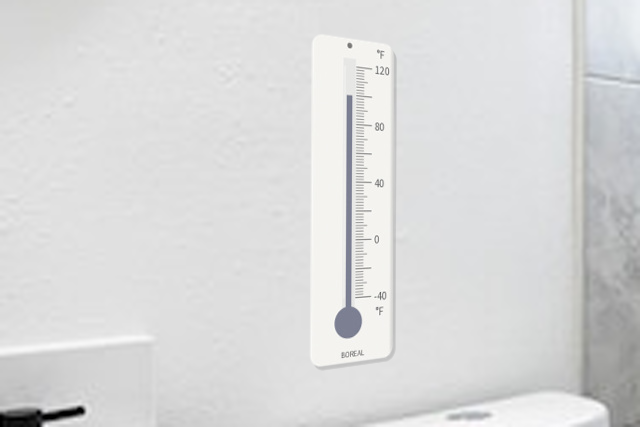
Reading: 100 (°F)
